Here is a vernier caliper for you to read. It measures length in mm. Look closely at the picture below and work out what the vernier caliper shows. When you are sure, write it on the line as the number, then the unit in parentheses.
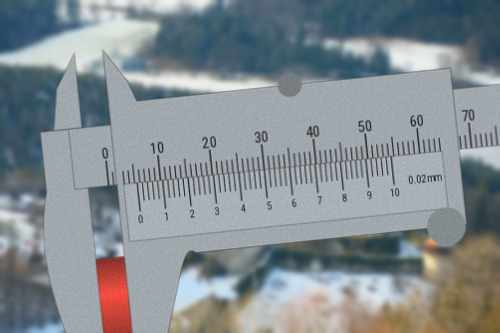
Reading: 5.5 (mm)
